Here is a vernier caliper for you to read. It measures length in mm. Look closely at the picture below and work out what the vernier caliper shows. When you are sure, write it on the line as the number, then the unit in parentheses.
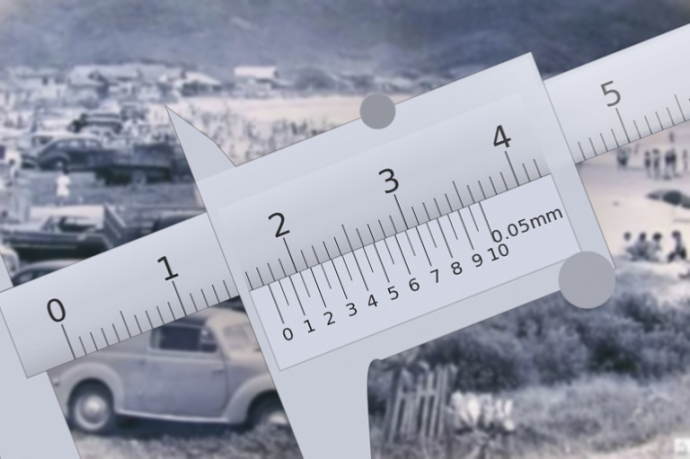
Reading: 17.4 (mm)
